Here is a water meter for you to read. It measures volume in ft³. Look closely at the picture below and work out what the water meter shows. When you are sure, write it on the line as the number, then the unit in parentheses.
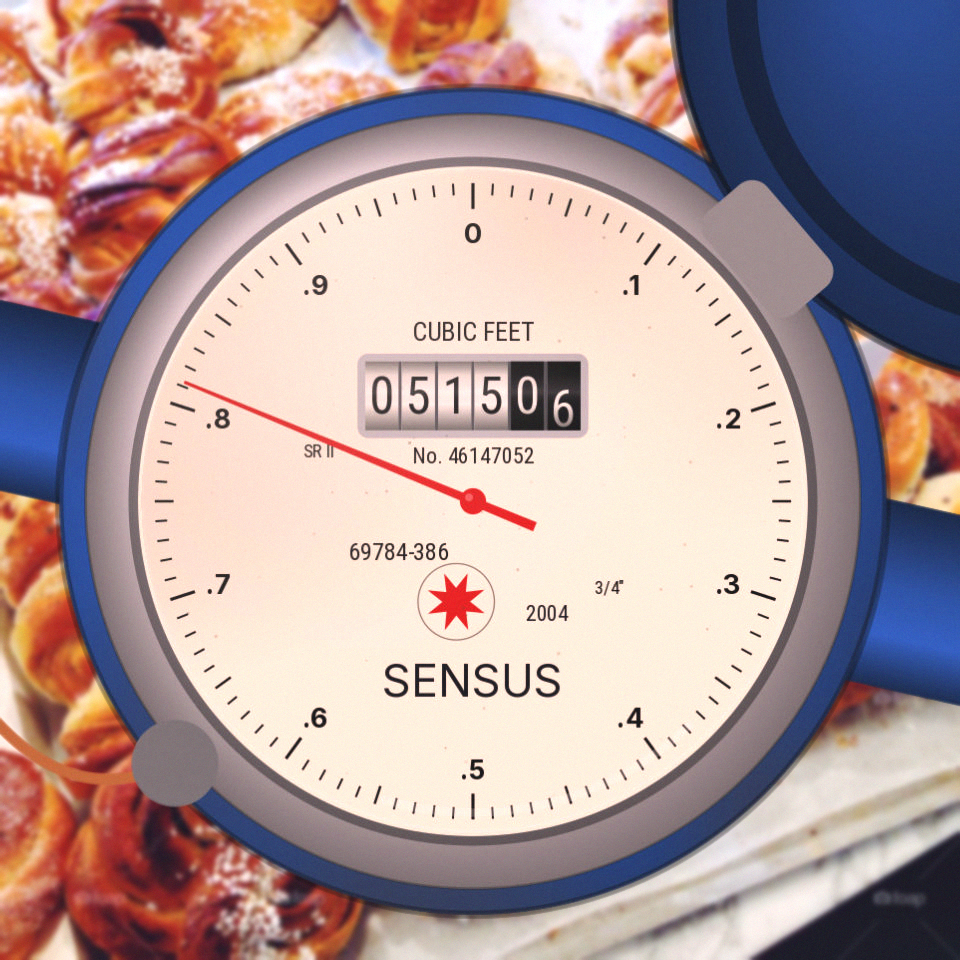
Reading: 51505.81 (ft³)
